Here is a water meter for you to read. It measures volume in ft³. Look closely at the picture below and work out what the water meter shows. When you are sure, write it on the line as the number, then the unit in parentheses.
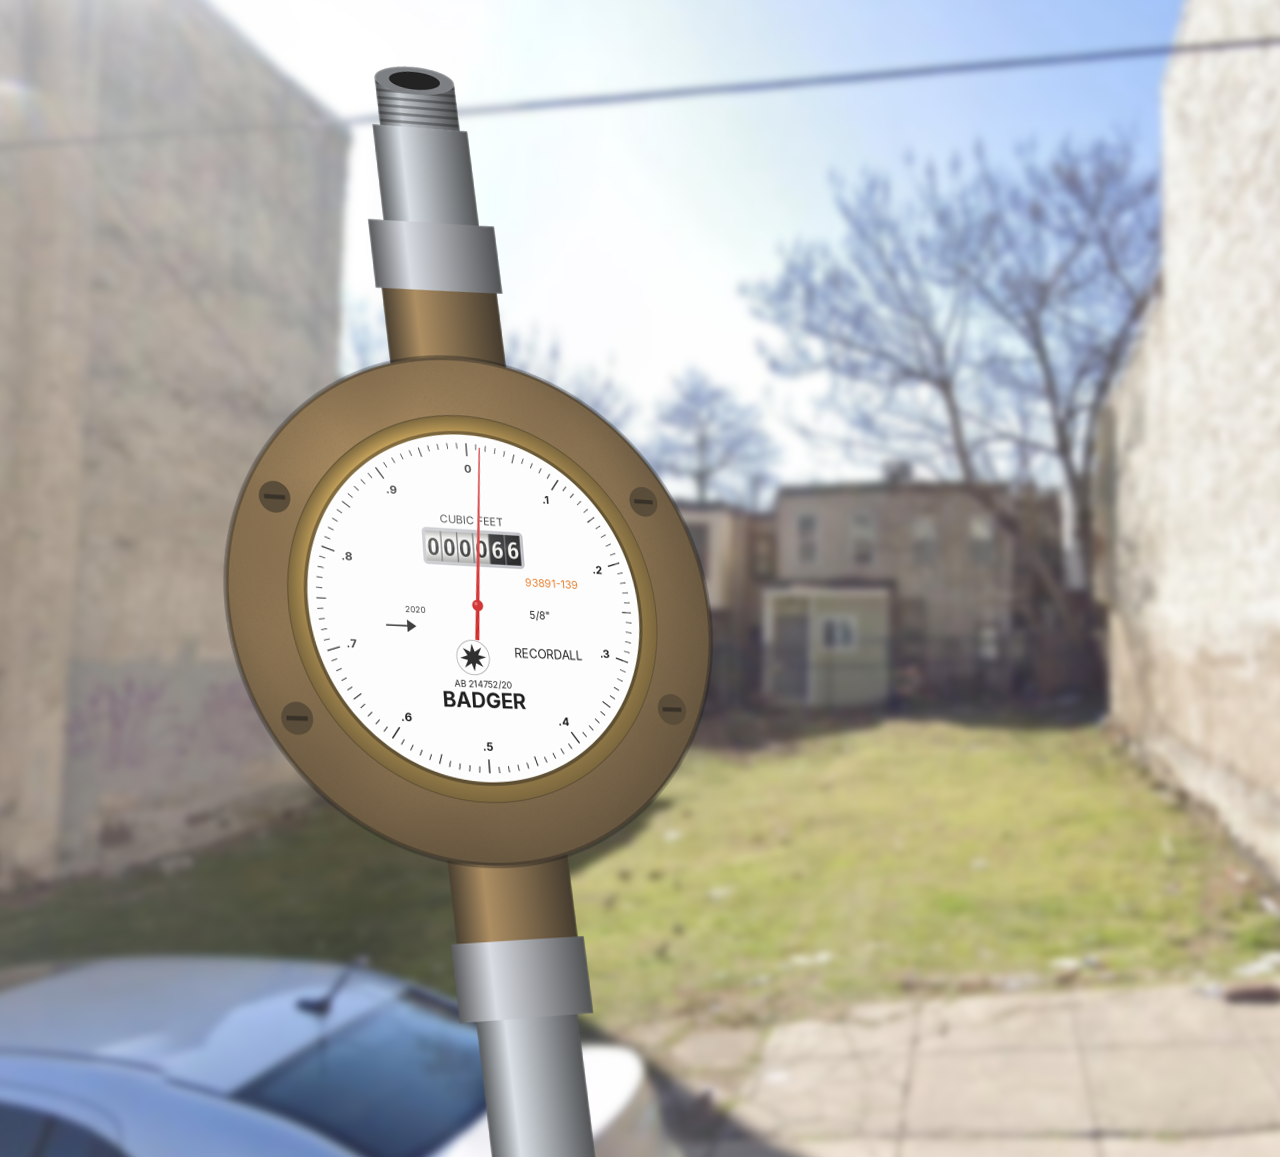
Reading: 66.01 (ft³)
